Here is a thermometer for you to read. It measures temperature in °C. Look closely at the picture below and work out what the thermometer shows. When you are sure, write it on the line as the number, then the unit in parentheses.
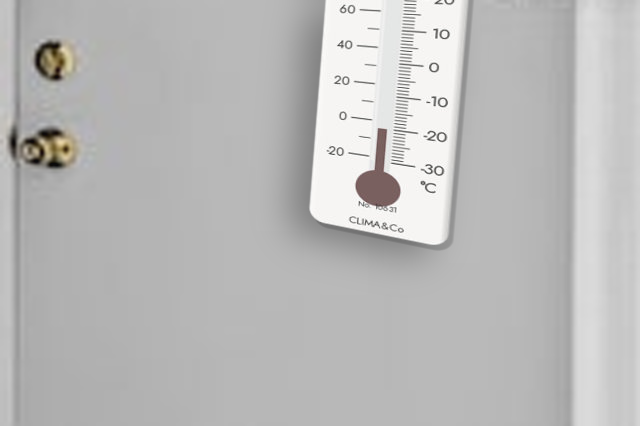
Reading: -20 (°C)
